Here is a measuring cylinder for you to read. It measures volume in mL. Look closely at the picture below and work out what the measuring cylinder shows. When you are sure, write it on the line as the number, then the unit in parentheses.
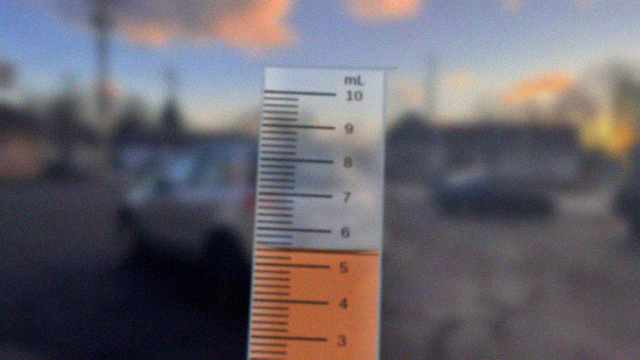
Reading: 5.4 (mL)
